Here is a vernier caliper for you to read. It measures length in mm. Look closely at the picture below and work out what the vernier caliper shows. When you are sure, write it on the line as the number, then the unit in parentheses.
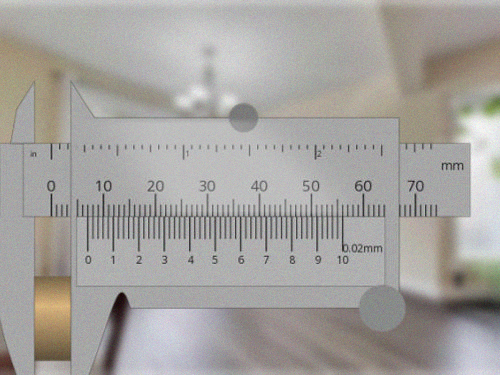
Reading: 7.0 (mm)
